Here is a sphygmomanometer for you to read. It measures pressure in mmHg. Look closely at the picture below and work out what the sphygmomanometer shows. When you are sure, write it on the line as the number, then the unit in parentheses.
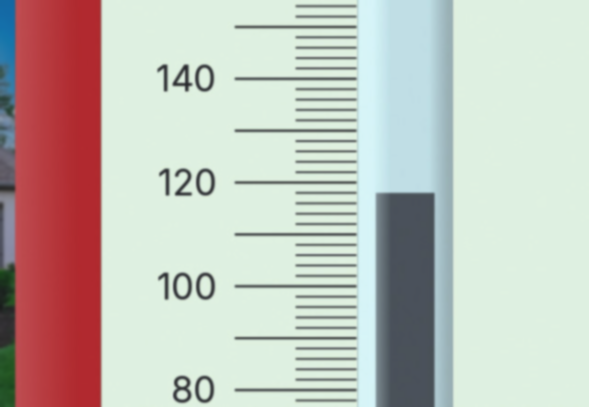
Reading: 118 (mmHg)
